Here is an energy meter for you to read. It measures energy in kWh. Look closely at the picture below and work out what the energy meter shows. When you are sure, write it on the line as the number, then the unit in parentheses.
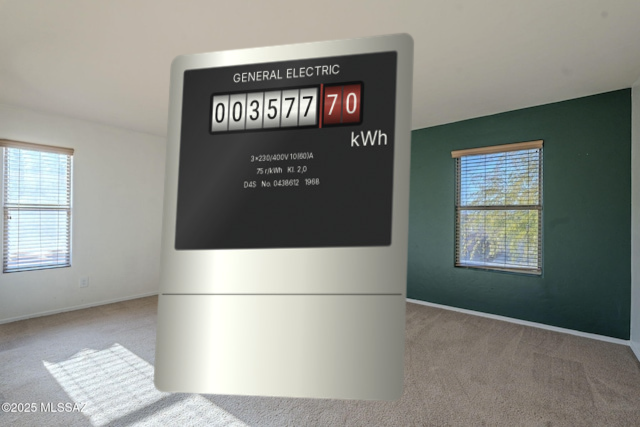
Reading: 3577.70 (kWh)
